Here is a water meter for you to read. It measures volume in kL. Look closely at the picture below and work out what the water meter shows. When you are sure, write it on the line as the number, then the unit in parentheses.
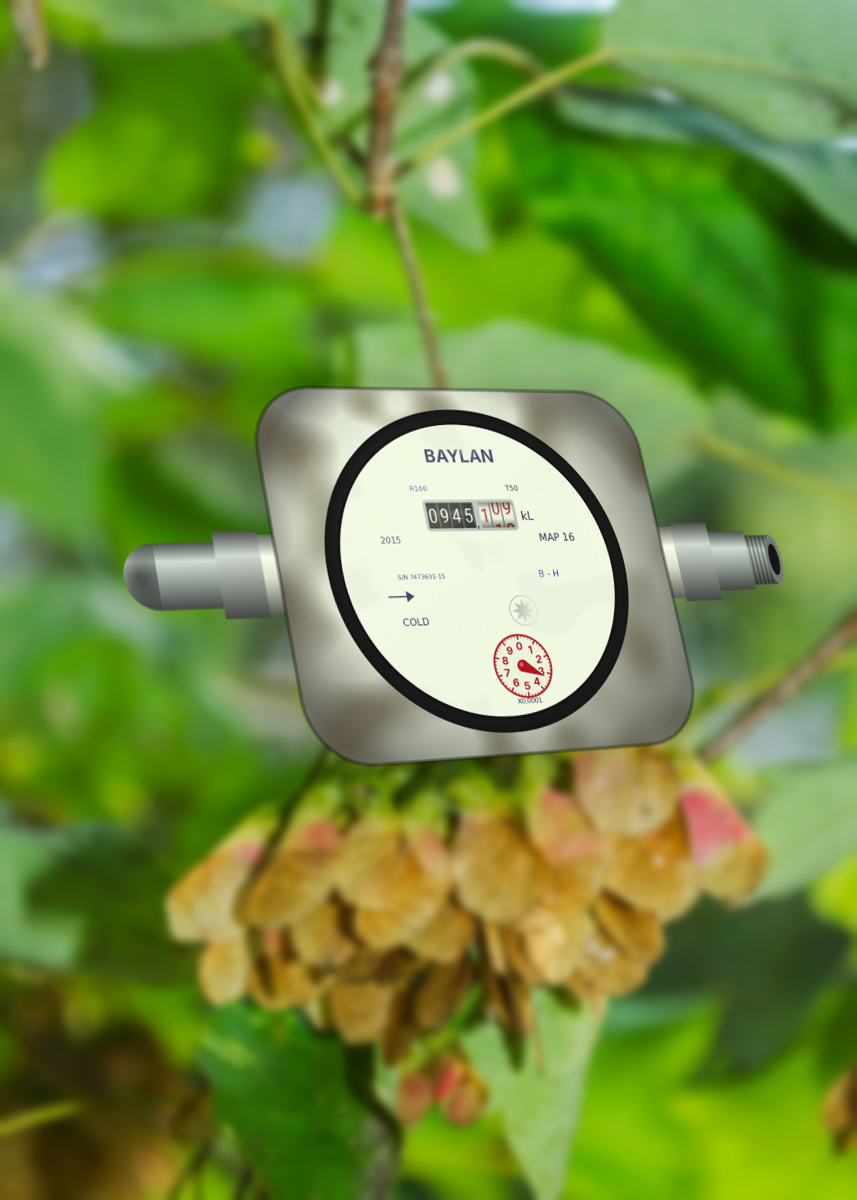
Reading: 945.1093 (kL)
